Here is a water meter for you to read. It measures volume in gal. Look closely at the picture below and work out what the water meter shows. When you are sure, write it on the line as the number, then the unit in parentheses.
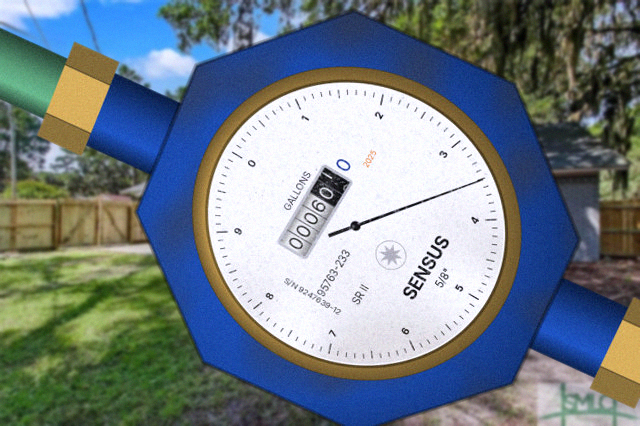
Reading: 6013.5 (gal)
